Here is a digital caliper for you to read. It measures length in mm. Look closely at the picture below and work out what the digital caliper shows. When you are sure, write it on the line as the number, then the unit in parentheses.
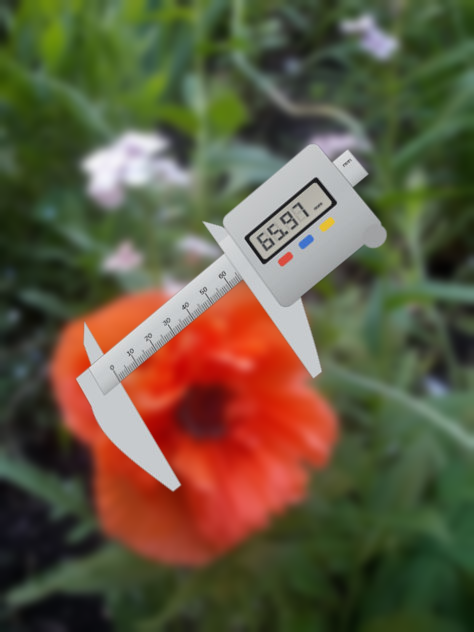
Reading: 65.97 (mm)
